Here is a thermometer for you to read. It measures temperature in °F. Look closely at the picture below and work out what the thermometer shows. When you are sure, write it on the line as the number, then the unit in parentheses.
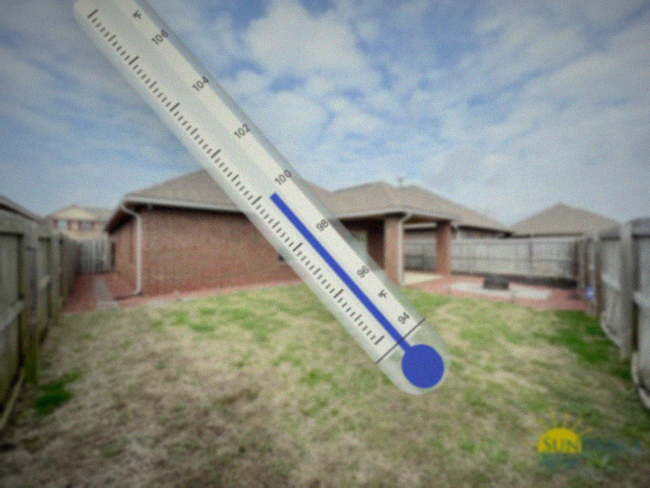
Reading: 99.8 (°F)
